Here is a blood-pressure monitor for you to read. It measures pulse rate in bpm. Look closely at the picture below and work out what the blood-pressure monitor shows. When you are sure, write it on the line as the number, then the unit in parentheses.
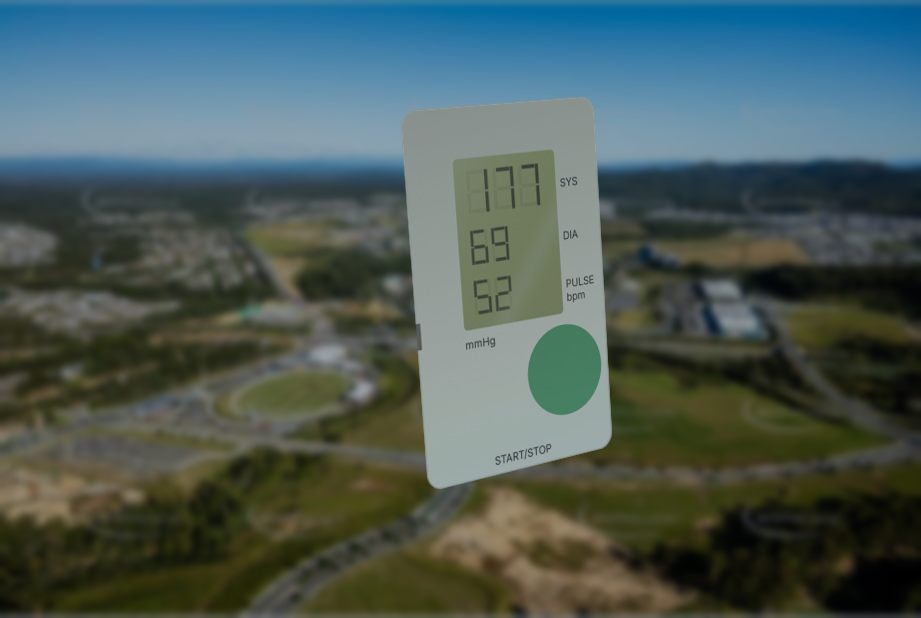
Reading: 52 (bpm)
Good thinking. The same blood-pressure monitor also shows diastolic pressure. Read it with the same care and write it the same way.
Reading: 69 (mmHg)
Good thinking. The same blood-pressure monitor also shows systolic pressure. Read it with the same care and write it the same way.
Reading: 177 (mmHg)
